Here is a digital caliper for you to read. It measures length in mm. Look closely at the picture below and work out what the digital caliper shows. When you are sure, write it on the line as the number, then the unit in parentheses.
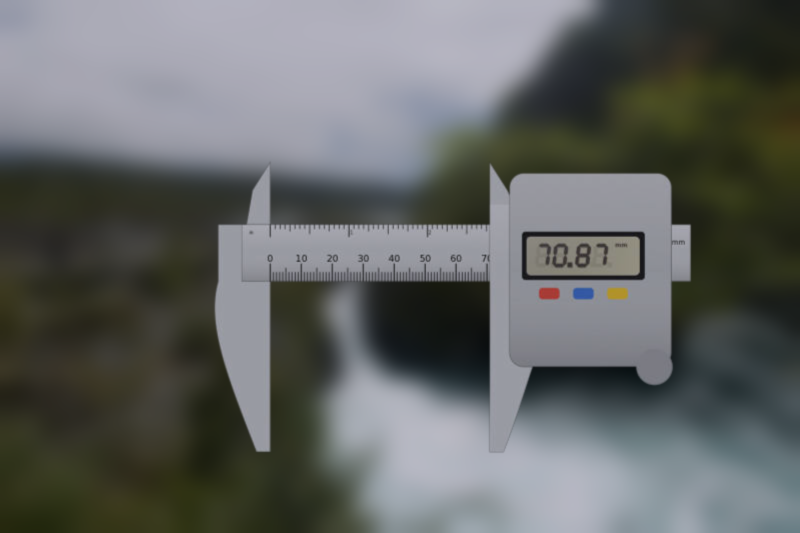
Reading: 70.87 (mm)
